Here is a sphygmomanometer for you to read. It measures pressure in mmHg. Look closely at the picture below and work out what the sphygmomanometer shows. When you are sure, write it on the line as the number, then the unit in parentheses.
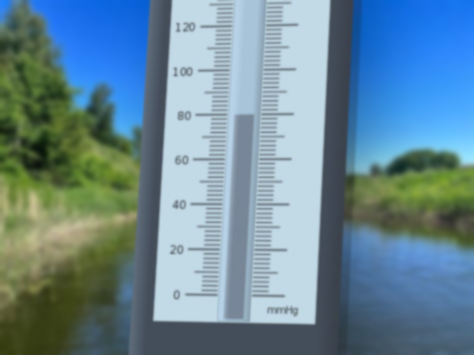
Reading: 80 (mmHg)
